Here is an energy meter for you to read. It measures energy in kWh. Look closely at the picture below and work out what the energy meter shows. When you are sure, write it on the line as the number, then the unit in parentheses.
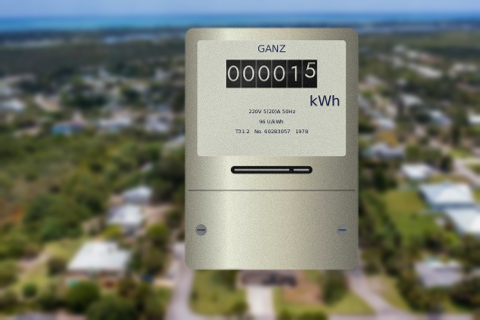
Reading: 15 (kWh)
